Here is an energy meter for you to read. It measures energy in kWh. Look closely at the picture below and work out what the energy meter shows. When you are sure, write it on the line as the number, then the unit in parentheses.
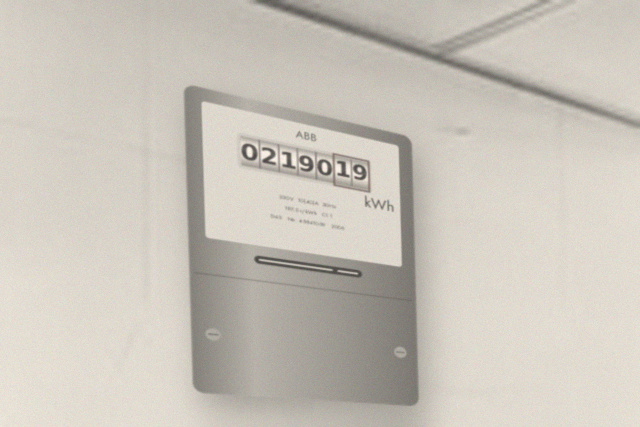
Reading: 2190.19 (kWh)
